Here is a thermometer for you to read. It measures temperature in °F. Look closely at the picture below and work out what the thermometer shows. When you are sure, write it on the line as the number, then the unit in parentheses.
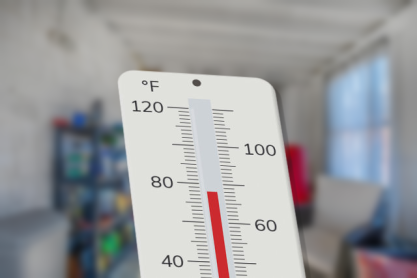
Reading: 76 (°F)
